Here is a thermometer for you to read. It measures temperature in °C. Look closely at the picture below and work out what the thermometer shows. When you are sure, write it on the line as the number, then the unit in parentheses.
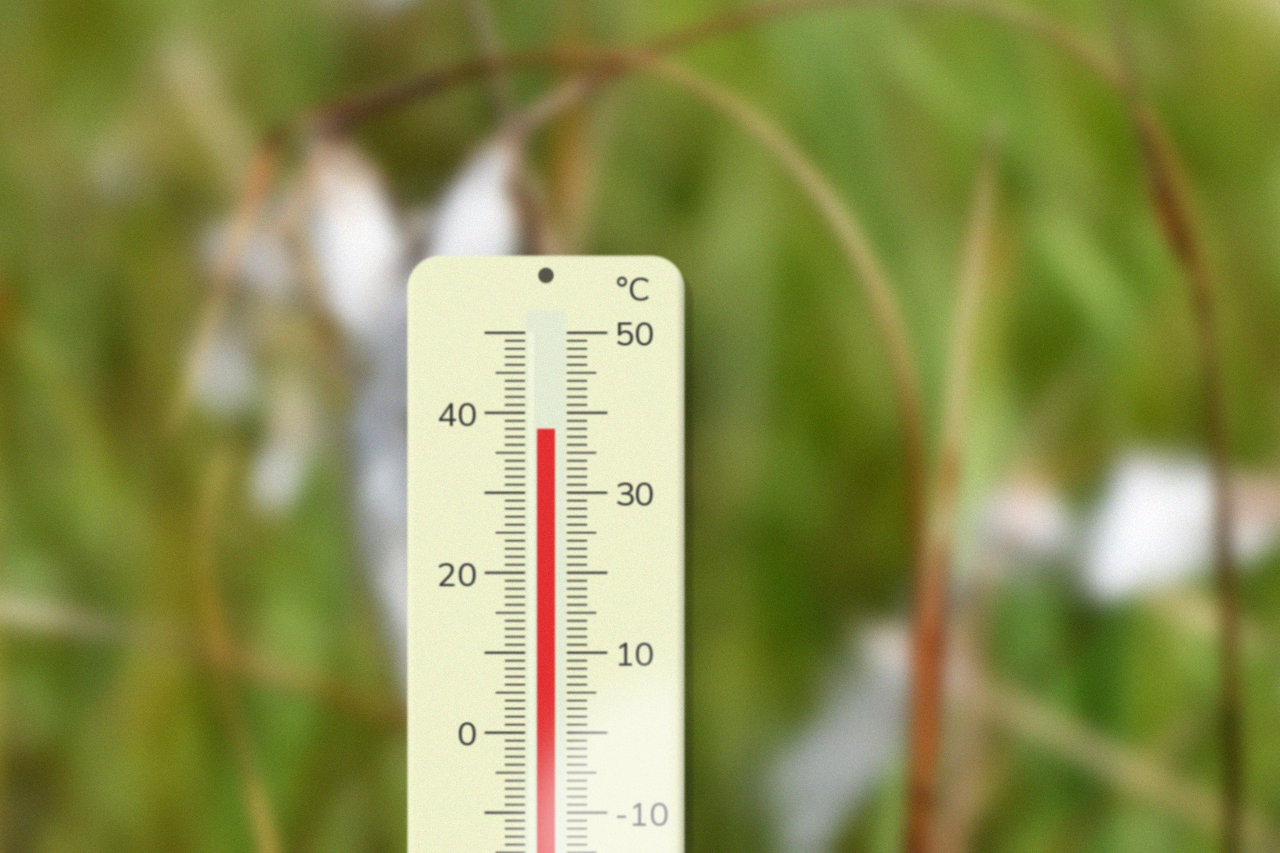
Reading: 38 (°C)
